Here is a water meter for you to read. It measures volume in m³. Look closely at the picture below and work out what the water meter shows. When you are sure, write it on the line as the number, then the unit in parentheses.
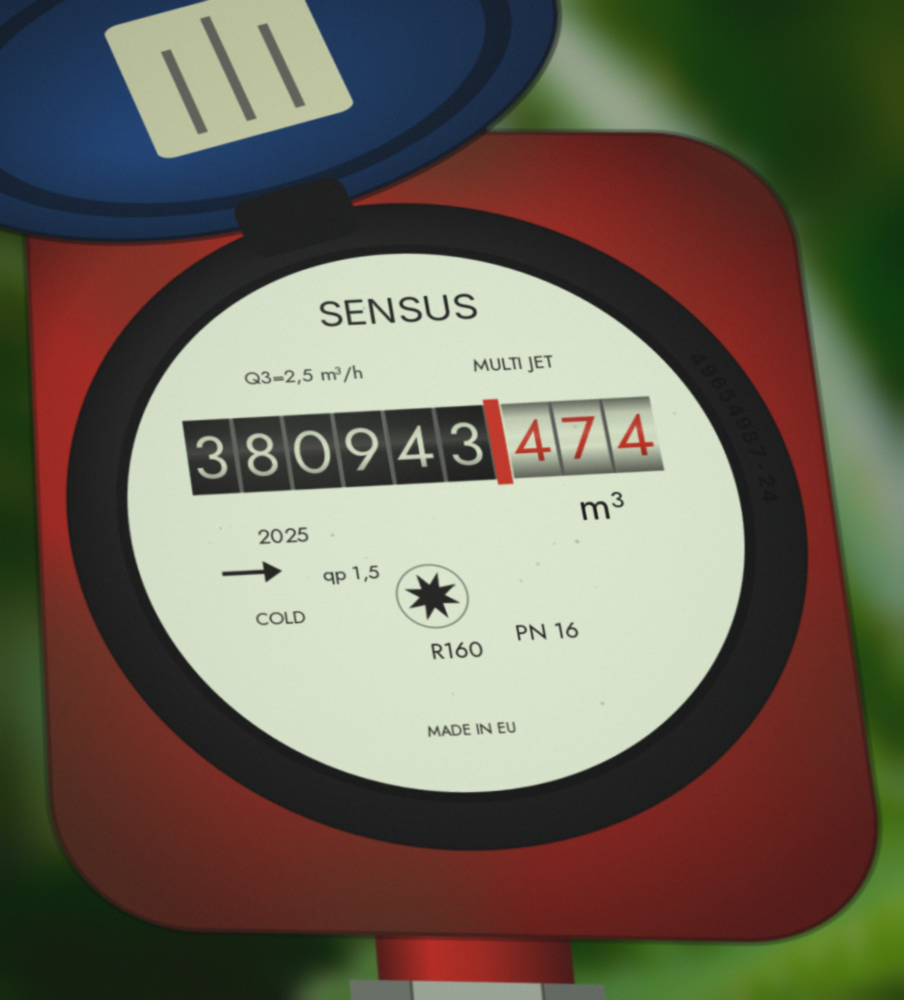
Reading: 380943.474 (m³)
